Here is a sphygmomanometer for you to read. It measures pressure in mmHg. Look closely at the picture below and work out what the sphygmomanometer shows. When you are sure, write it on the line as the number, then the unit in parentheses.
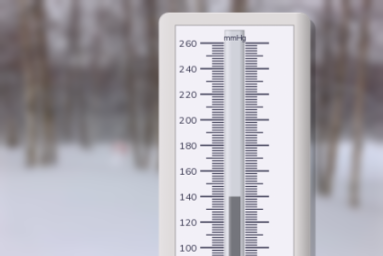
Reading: 140 (mmHg)
